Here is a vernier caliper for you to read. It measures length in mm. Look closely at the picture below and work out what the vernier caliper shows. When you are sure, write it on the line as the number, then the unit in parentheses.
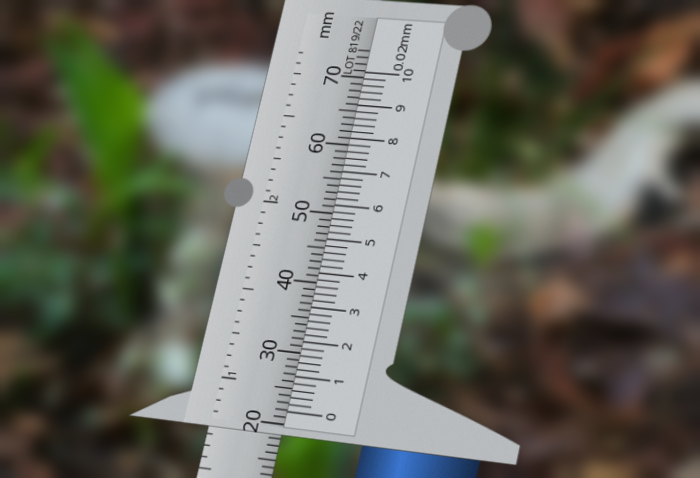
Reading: 21.8 (mm)
